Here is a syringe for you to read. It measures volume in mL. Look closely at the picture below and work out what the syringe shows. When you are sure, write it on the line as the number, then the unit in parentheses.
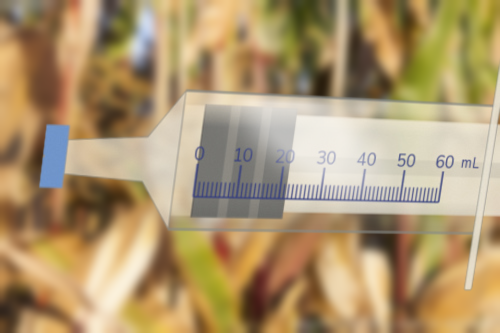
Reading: 0 (mL)
